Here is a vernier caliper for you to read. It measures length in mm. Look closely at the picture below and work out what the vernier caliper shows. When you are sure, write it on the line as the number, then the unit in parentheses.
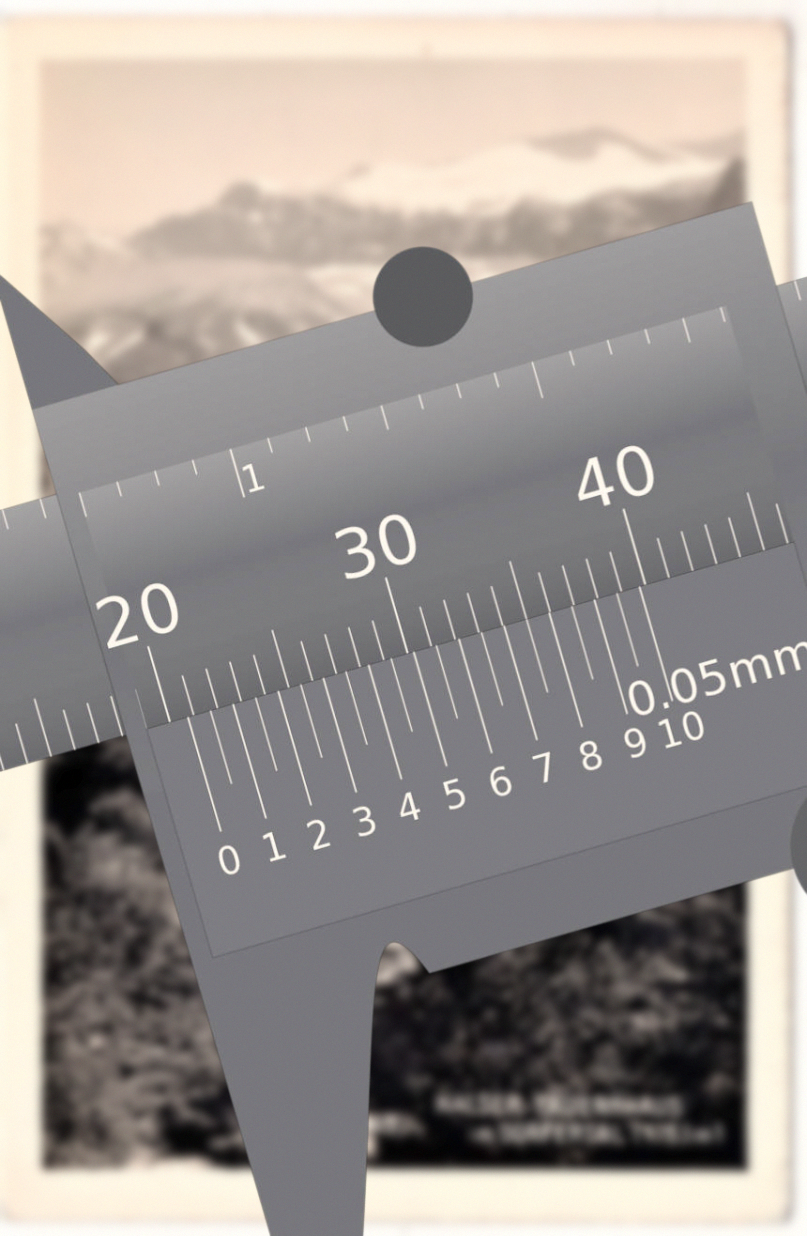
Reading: 20.75 (mm)
